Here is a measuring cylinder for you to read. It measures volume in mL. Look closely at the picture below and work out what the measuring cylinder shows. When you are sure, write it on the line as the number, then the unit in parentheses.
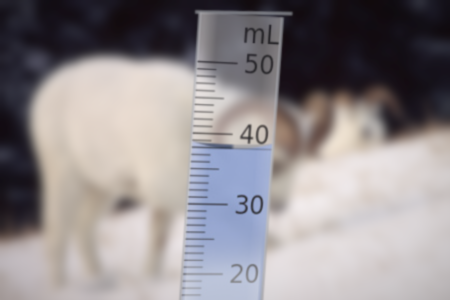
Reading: 38 (mL)
